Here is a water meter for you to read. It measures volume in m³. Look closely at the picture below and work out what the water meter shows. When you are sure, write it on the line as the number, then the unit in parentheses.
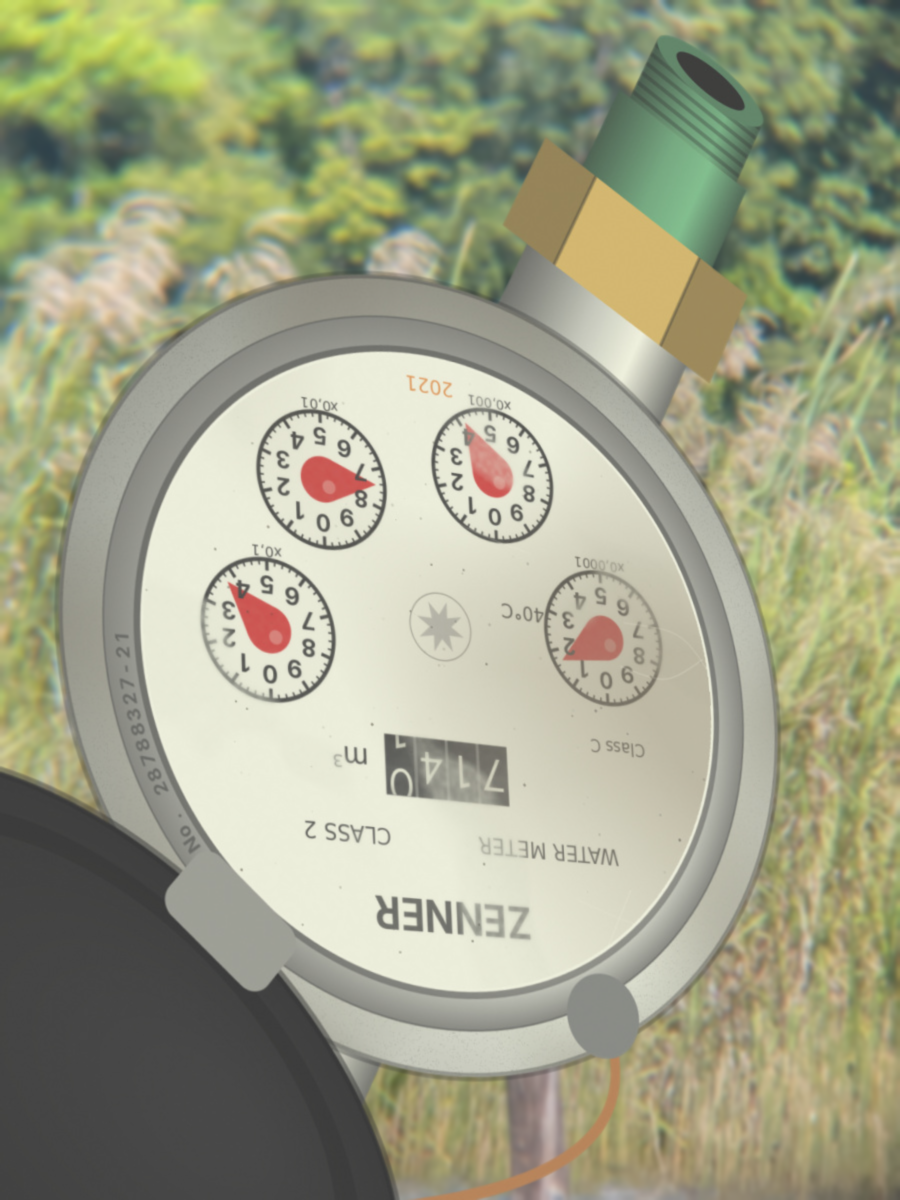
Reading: 7140.3741 (m³)
